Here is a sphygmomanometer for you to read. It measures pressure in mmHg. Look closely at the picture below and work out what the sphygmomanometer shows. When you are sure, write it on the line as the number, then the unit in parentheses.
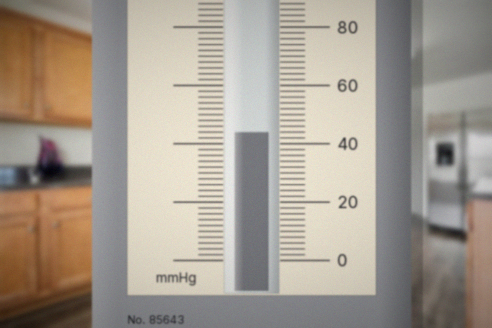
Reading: 44 (mmHg)
